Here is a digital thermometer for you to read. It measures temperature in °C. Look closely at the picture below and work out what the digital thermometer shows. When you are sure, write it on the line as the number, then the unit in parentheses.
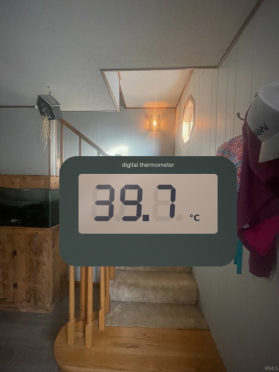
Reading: 39.7 (°C)
